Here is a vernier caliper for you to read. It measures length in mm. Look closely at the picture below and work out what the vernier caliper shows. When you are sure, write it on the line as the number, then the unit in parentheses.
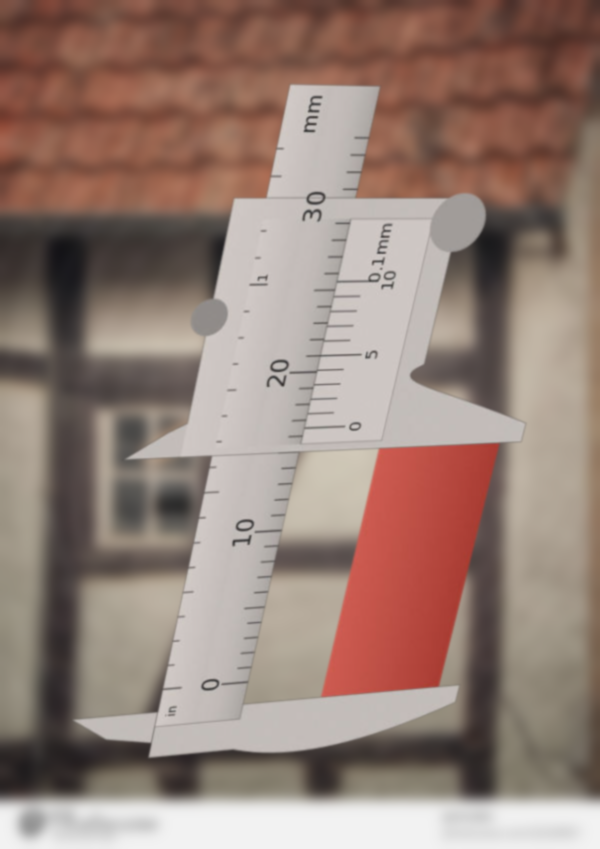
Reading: 16.5 (mm)
